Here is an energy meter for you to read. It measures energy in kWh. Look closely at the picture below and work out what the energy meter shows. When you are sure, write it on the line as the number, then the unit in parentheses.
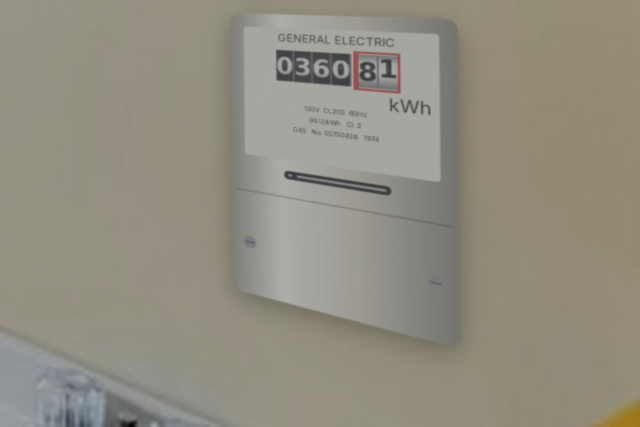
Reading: 360.81 (kWh)
